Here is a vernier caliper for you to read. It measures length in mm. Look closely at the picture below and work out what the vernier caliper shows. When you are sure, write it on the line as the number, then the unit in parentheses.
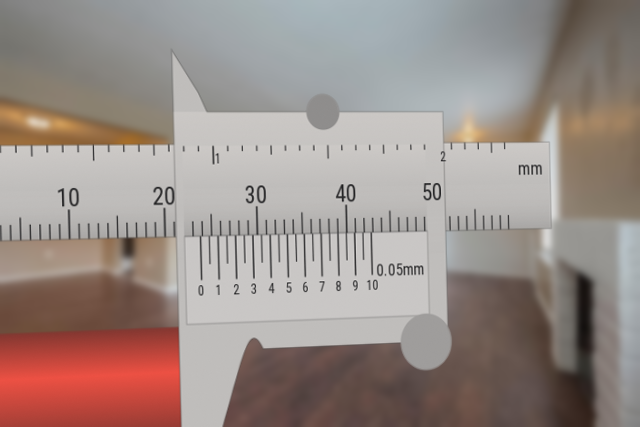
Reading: 23.8 (mm)
